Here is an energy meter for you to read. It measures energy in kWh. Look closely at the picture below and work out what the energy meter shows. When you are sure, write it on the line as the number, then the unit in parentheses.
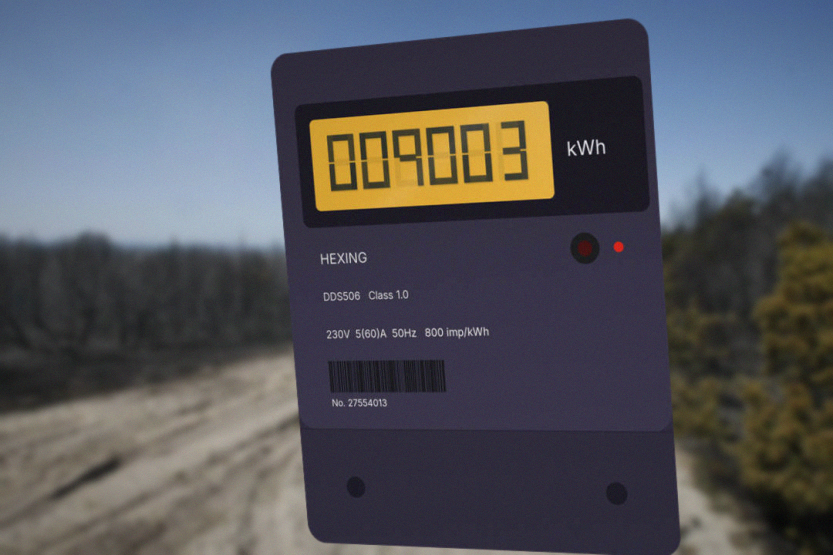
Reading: 9003 (kWh)
